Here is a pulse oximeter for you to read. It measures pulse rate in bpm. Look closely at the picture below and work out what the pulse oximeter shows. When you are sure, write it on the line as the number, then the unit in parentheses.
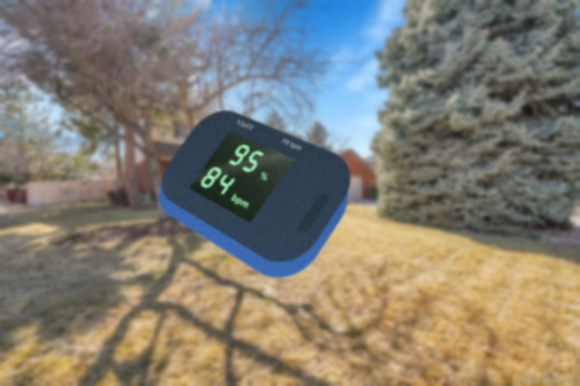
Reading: 84 (bpm)
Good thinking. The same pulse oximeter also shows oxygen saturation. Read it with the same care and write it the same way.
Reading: 95 (%)
